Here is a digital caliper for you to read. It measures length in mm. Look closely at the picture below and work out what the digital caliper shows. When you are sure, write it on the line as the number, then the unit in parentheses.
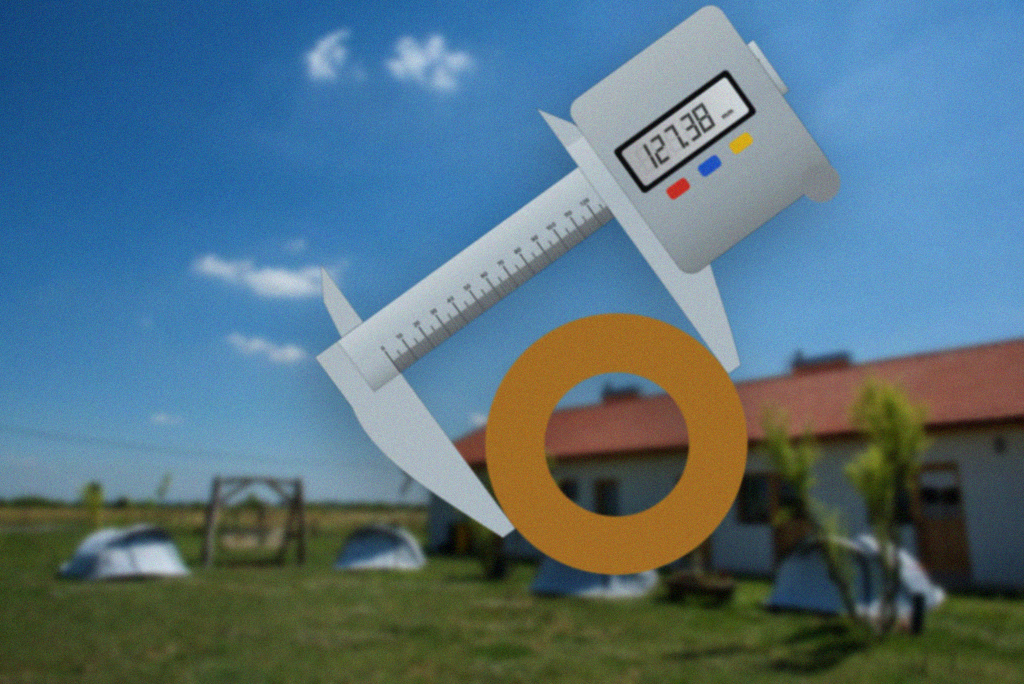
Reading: 127.38 (mm)
